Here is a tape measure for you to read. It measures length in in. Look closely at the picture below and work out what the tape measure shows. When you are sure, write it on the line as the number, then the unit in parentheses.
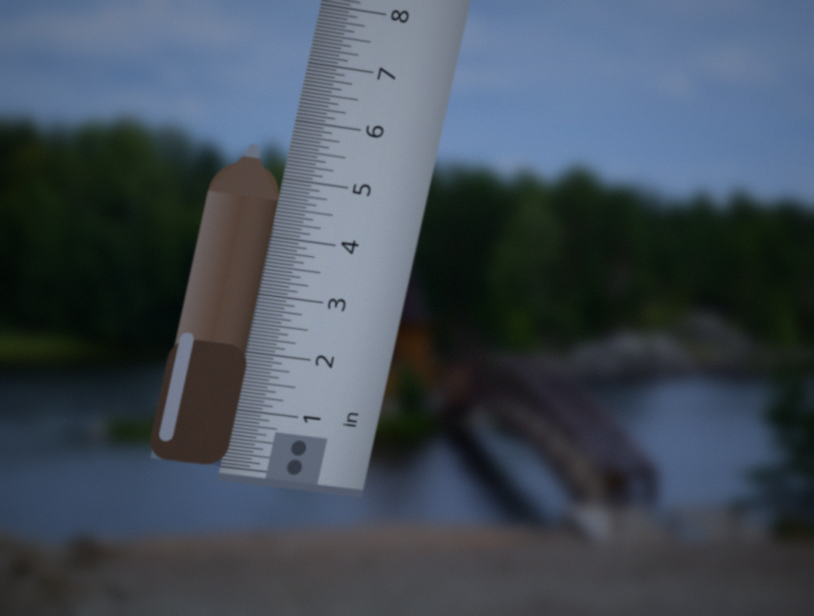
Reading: 5.5 (in)
